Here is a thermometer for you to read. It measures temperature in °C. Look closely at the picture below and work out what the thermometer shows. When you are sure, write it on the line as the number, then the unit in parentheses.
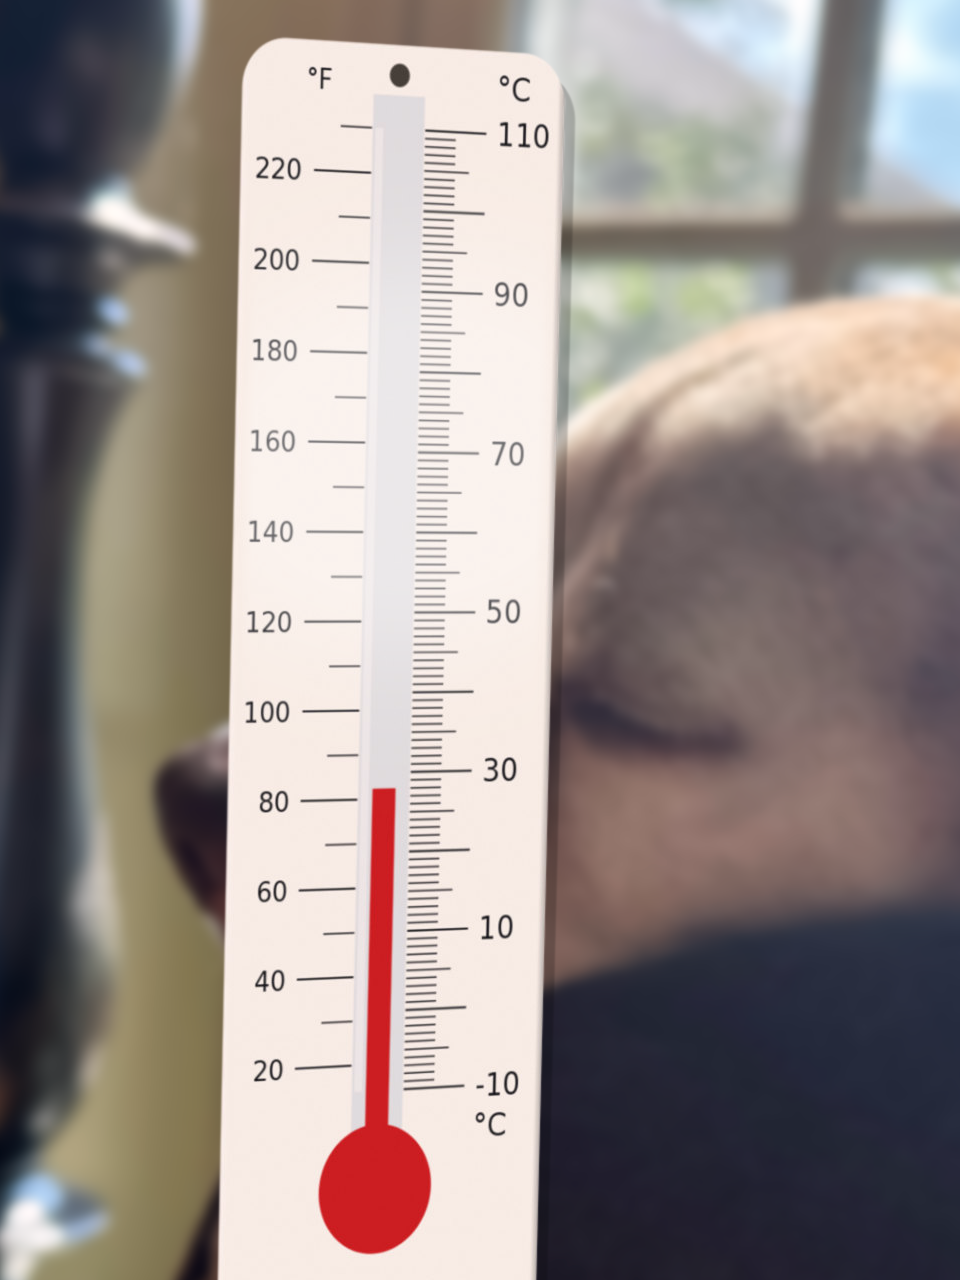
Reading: 28 (°C)
